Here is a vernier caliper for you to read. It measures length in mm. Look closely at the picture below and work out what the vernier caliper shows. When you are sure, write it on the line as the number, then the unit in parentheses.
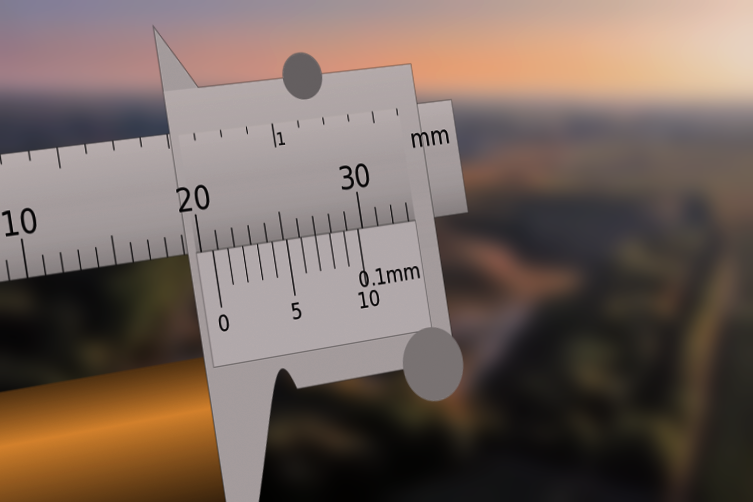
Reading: 20.7 (mm)
